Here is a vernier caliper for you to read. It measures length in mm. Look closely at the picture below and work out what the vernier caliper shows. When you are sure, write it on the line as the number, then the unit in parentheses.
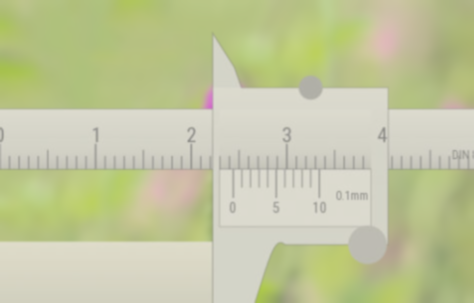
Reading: 24.4 (mm)
